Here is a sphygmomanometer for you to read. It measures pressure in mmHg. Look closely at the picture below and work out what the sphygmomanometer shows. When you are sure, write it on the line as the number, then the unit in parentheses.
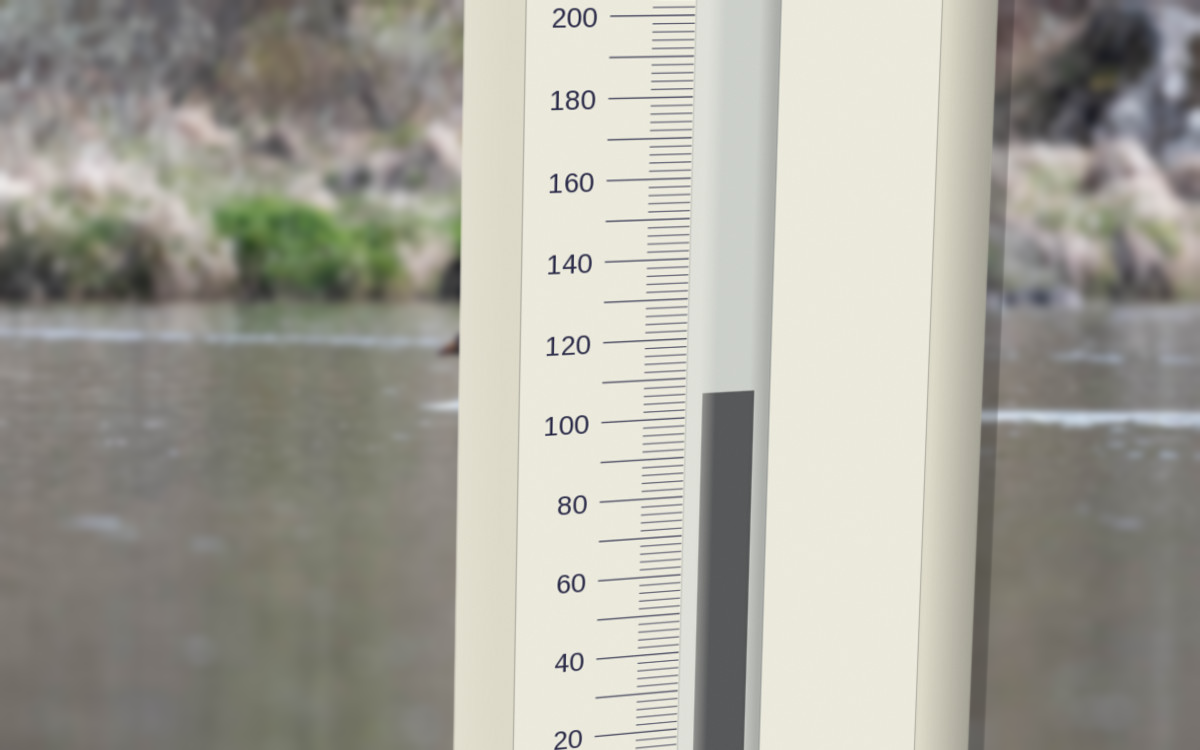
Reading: 106 (mmHg)
